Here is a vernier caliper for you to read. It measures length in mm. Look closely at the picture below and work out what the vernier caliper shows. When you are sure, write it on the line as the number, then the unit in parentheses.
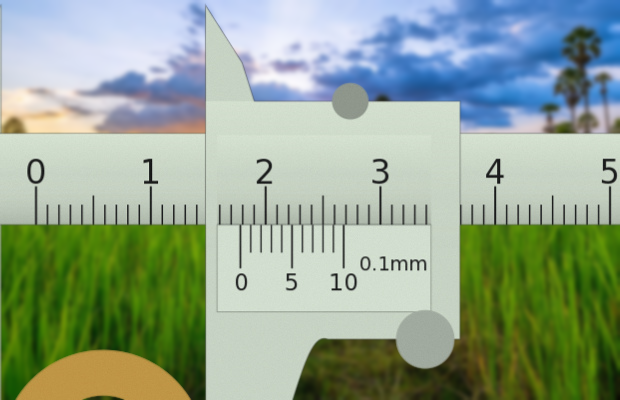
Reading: 17.8 (mm)
